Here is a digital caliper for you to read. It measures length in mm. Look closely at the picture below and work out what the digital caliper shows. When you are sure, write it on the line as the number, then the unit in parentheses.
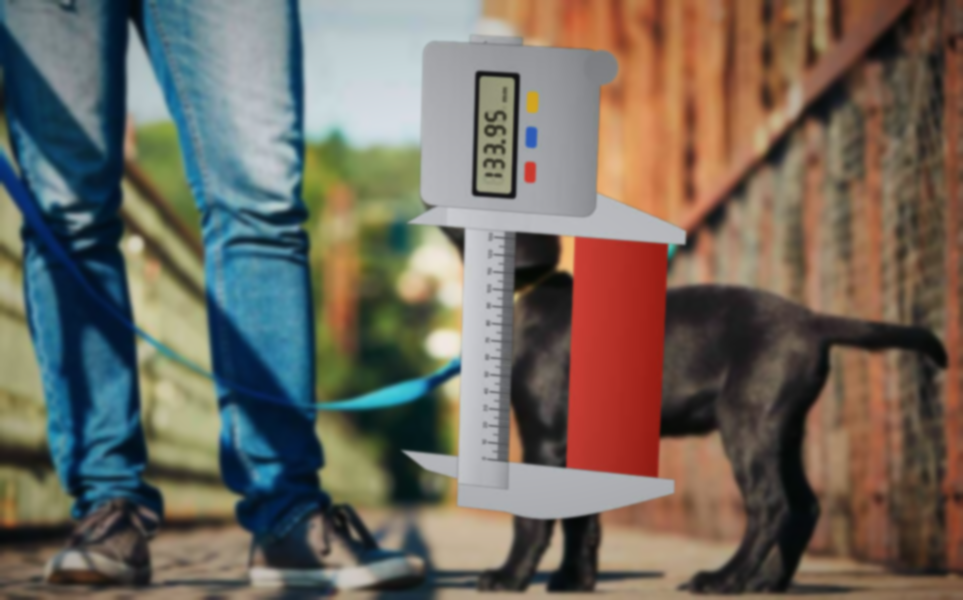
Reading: 133.95 (mm)
